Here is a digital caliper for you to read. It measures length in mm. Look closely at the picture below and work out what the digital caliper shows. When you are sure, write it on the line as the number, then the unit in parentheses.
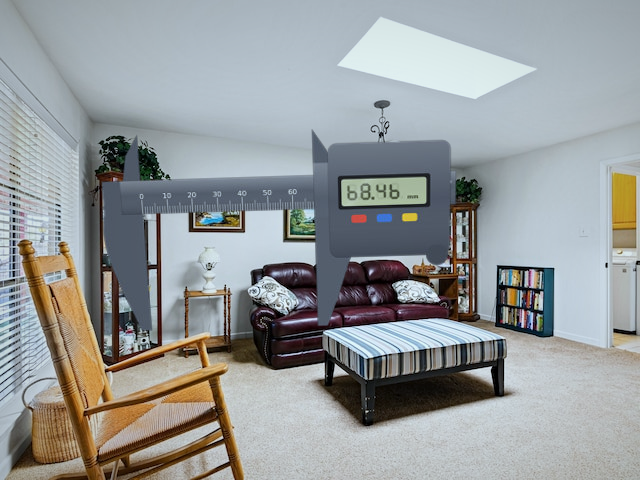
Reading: 68.46 (mm)
